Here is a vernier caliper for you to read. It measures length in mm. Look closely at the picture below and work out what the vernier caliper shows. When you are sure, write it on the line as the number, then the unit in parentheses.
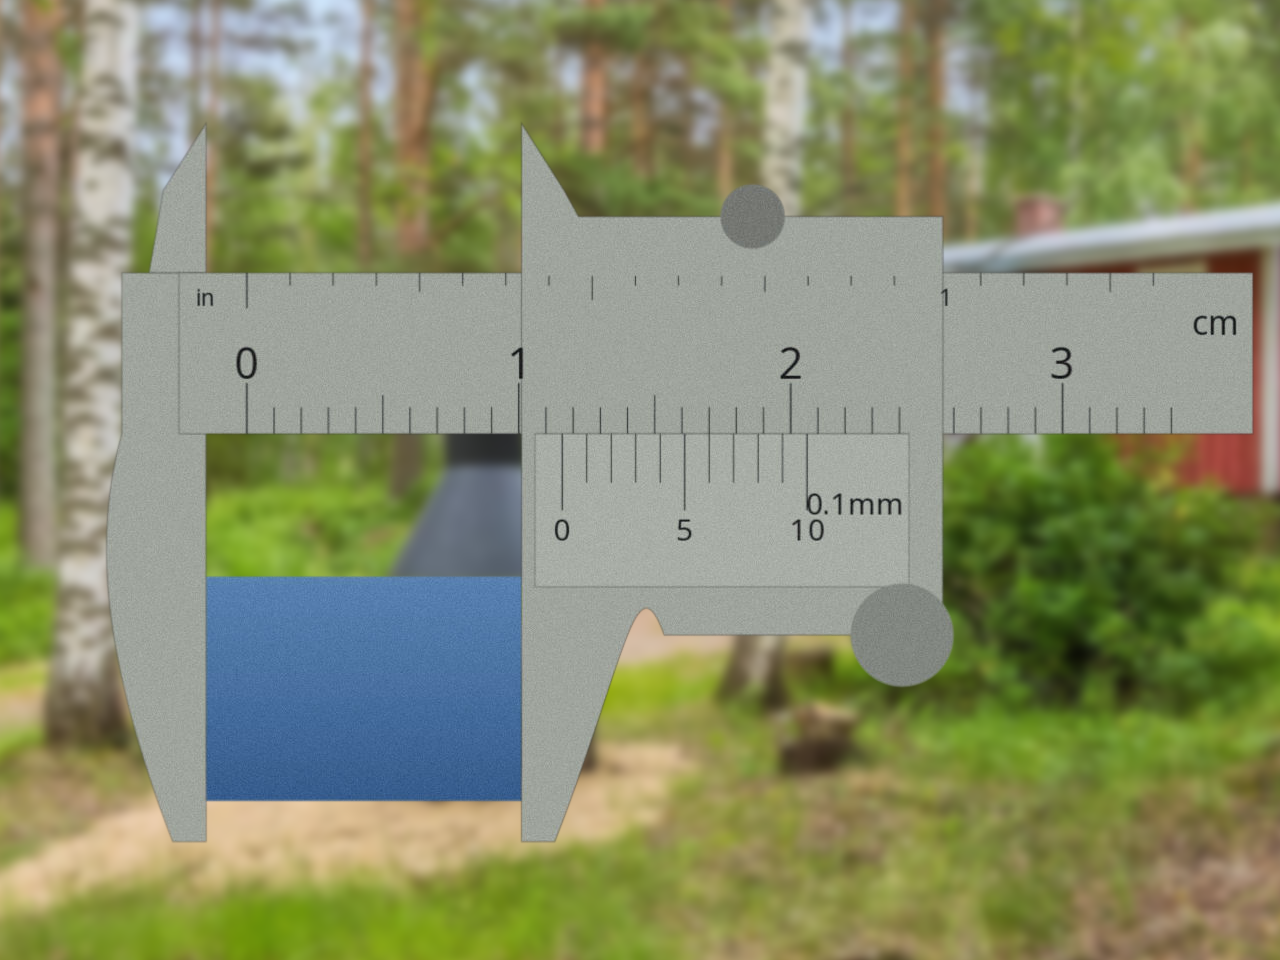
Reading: 11.6 (mm)
